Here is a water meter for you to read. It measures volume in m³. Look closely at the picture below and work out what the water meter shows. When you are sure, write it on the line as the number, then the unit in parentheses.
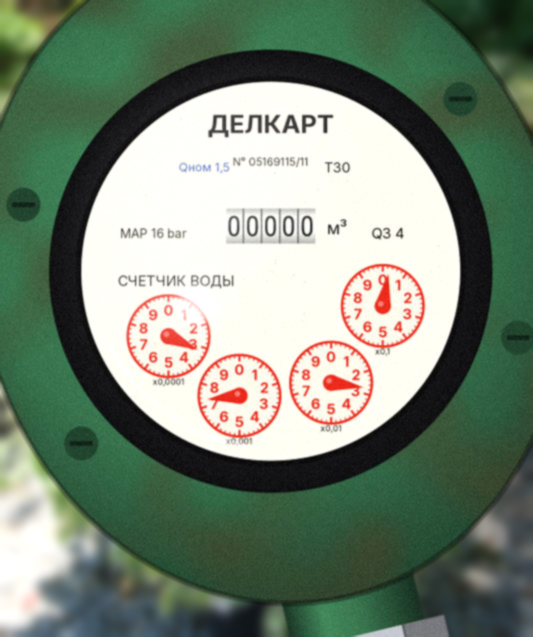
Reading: 0.0273 (m³)
